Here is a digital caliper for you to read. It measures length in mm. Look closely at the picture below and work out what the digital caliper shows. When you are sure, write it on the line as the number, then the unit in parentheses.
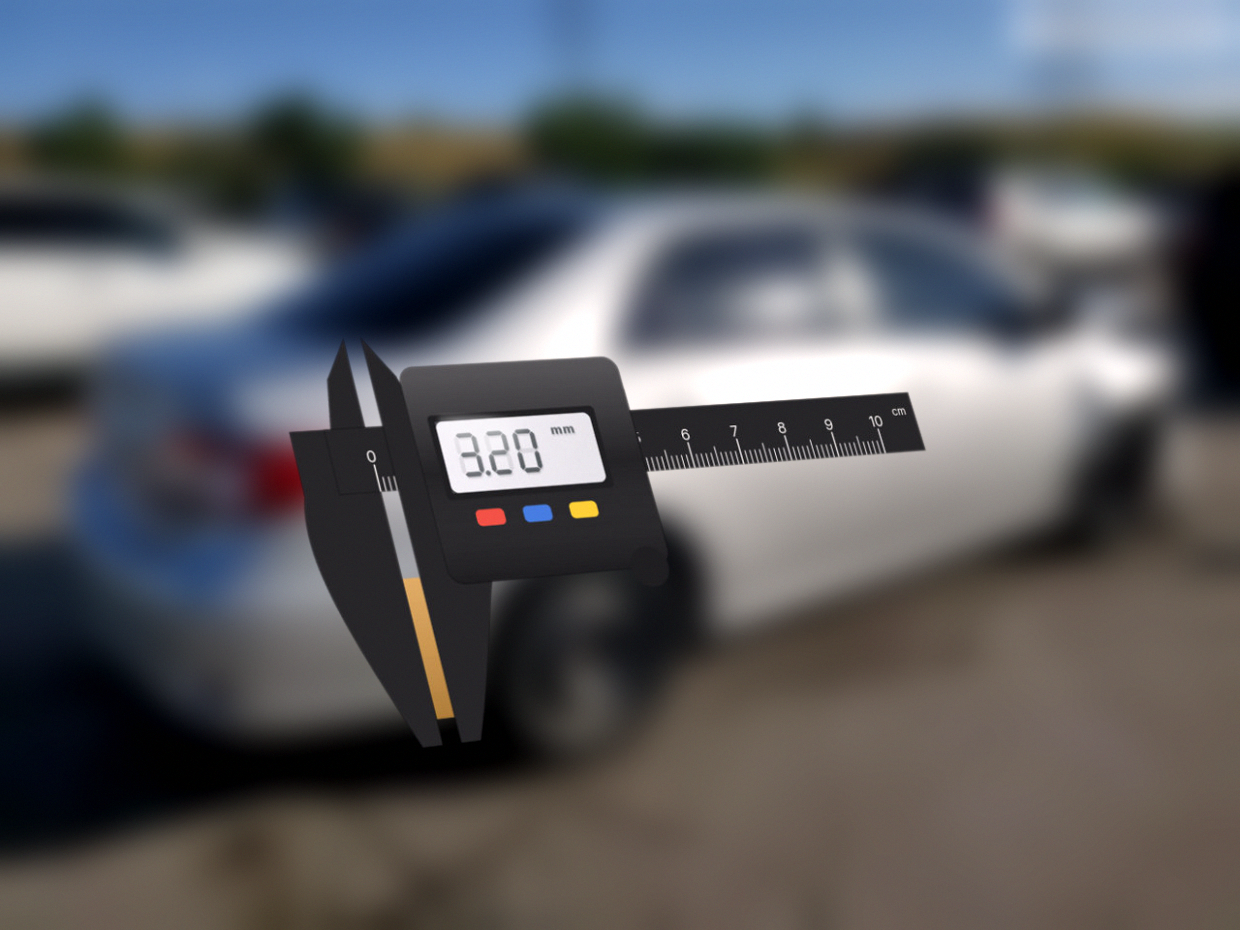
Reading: 3.20 (mm)
